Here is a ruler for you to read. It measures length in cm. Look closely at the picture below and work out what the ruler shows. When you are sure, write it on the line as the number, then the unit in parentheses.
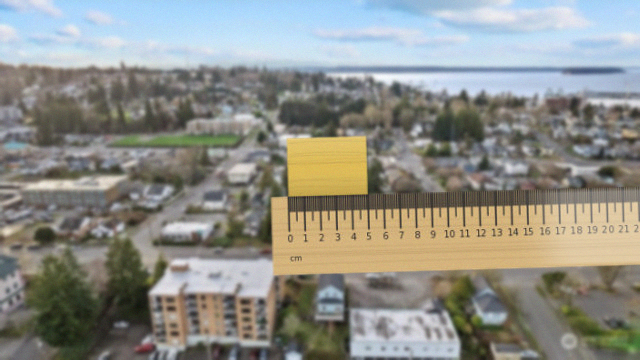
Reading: 5 (cm)
